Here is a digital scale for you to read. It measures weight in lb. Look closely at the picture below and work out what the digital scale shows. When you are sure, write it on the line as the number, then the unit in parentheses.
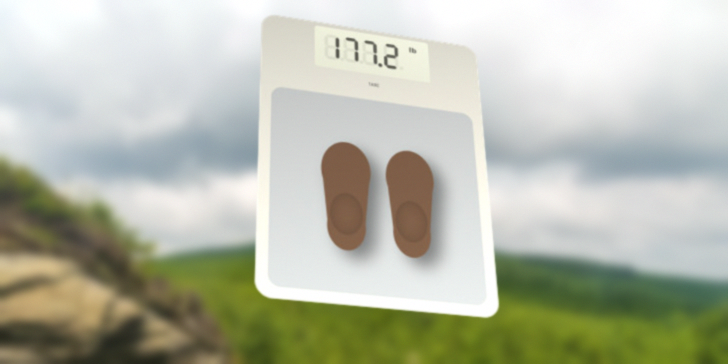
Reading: 177.2 (lb)
